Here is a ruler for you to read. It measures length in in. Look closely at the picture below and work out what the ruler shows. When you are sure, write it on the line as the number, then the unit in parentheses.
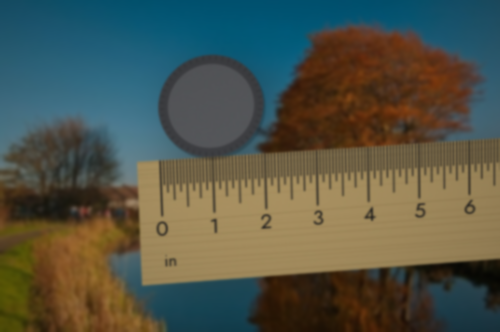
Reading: 2 (in)
